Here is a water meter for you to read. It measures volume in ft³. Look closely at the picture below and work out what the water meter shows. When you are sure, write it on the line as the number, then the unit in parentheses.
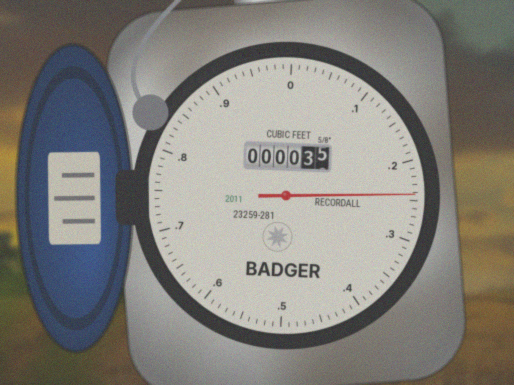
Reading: 35.24 (ft³)
